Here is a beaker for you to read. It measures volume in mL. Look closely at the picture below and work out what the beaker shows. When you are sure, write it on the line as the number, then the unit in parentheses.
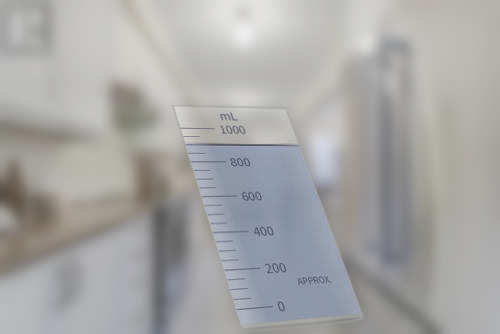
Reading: 900 (mL)
